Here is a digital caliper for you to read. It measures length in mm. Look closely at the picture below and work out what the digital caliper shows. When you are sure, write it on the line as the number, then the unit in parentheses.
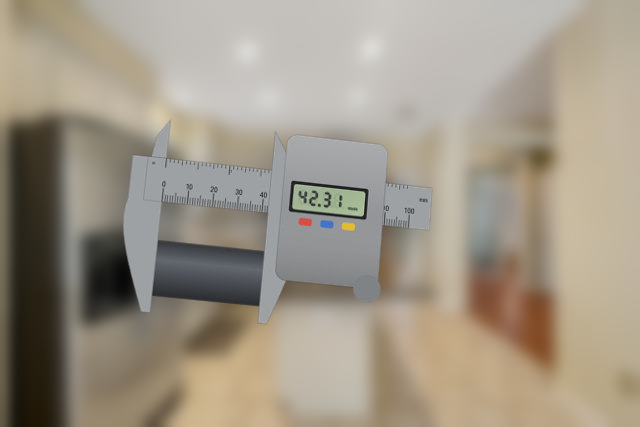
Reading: 42.31 (mm)
